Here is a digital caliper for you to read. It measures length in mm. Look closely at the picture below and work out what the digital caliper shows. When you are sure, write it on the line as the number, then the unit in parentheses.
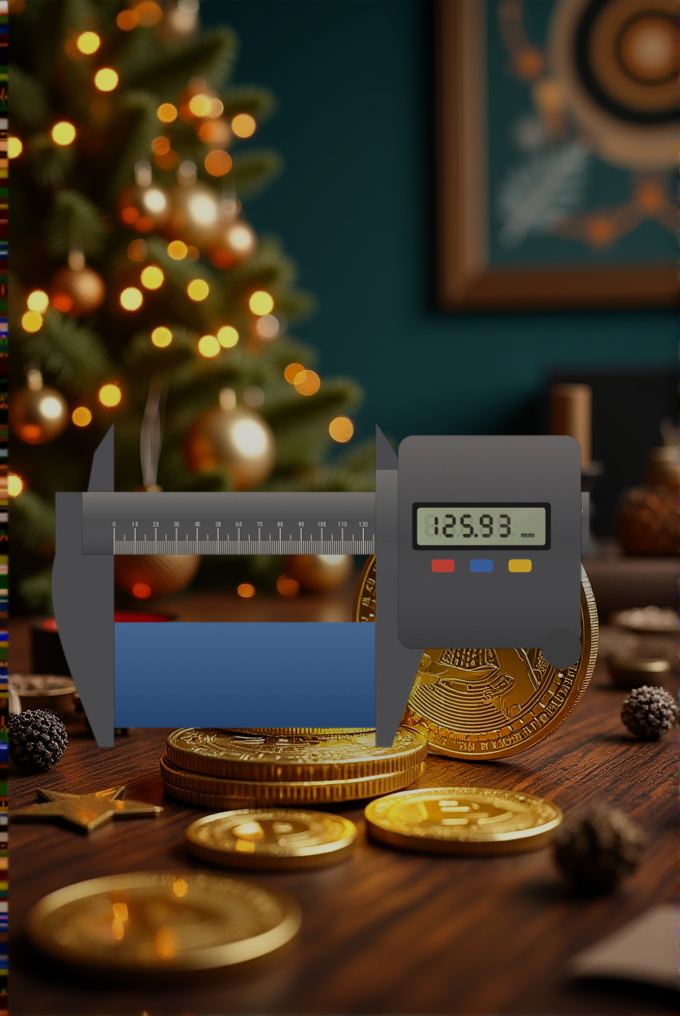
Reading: 125.93 (mm)
